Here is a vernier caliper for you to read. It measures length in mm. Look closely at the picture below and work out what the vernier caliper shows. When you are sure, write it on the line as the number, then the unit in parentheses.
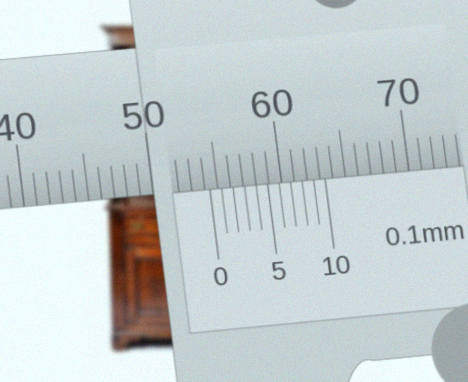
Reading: 54.4 (mm)
